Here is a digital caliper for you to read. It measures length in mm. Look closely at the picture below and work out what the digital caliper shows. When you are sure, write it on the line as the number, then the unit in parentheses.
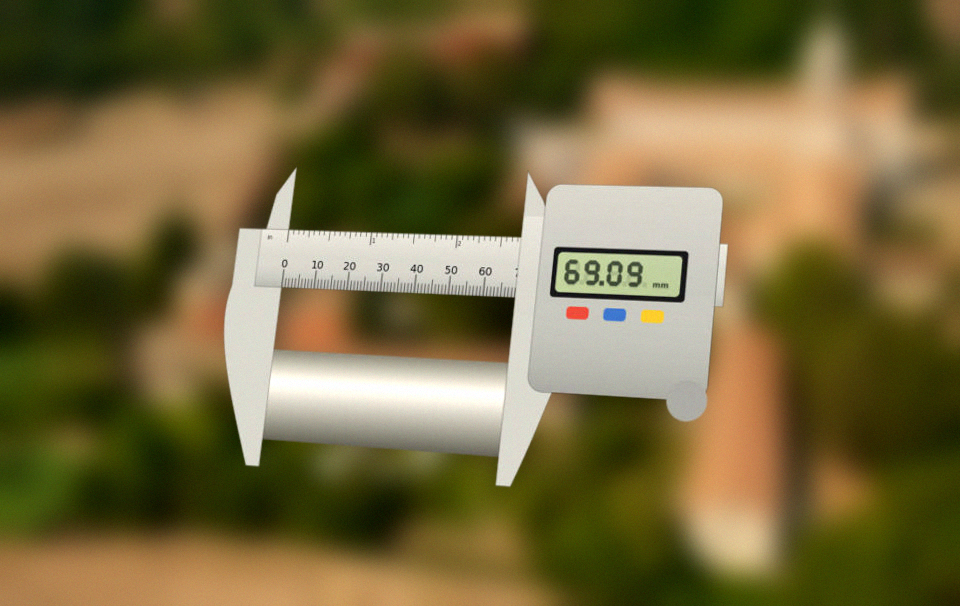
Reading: 69.09 (mm)
